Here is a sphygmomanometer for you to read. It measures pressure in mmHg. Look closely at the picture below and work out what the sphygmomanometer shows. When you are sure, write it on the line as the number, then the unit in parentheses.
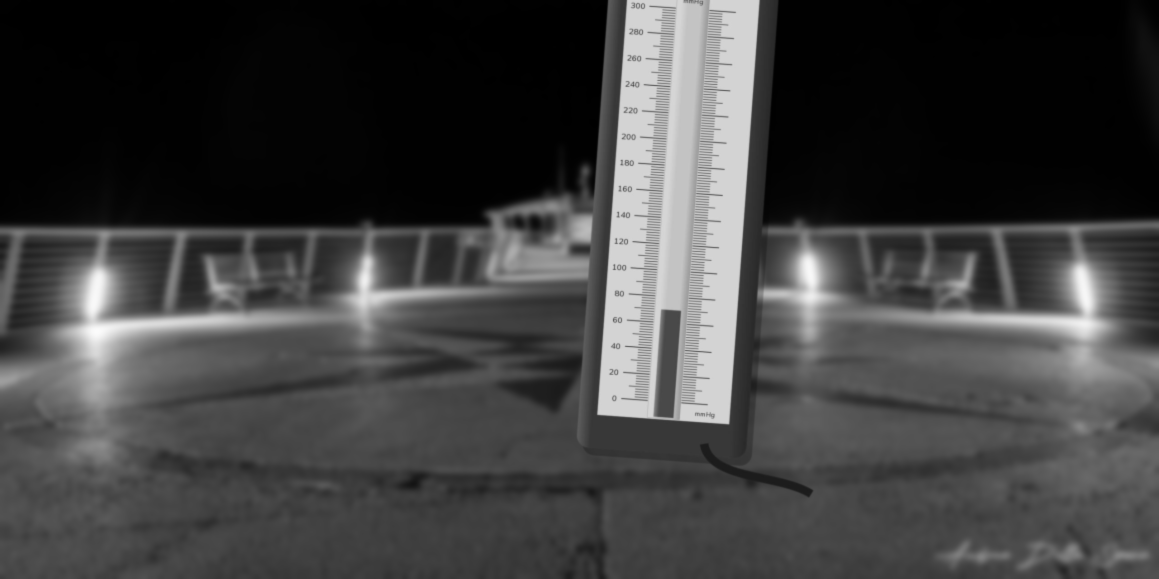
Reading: 70 (mmHg)
